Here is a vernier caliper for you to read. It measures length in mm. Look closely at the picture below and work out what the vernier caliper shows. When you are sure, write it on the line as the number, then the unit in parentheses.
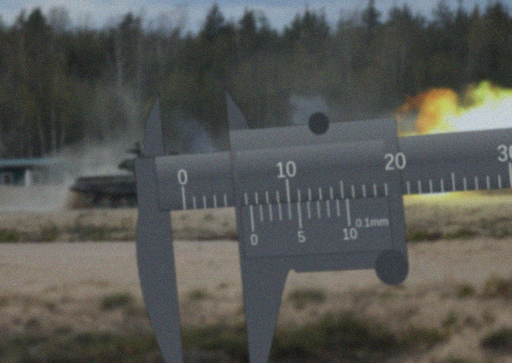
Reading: 6.4 (mm)
